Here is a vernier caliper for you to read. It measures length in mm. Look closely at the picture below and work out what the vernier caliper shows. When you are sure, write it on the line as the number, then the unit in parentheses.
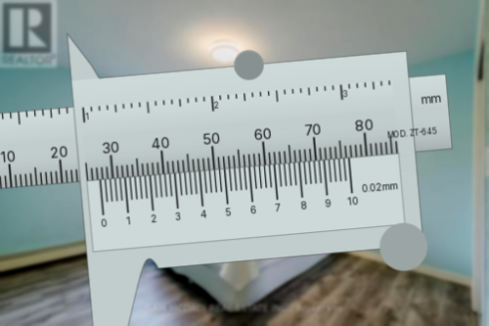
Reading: 27.5 (mm)
